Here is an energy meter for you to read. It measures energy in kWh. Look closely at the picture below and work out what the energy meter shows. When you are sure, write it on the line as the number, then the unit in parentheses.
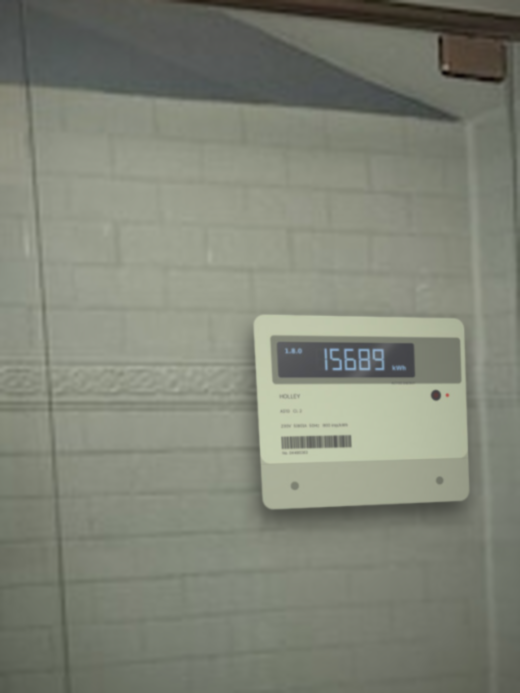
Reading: 15689 (kWh)
